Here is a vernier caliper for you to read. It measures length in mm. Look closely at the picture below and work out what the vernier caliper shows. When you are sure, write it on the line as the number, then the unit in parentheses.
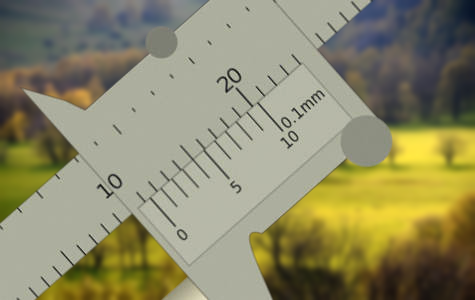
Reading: 11.4 (mm)
